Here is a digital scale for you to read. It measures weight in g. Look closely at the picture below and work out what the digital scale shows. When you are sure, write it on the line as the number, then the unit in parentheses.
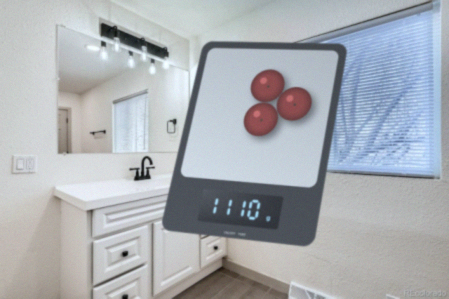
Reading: 1110 (g)
